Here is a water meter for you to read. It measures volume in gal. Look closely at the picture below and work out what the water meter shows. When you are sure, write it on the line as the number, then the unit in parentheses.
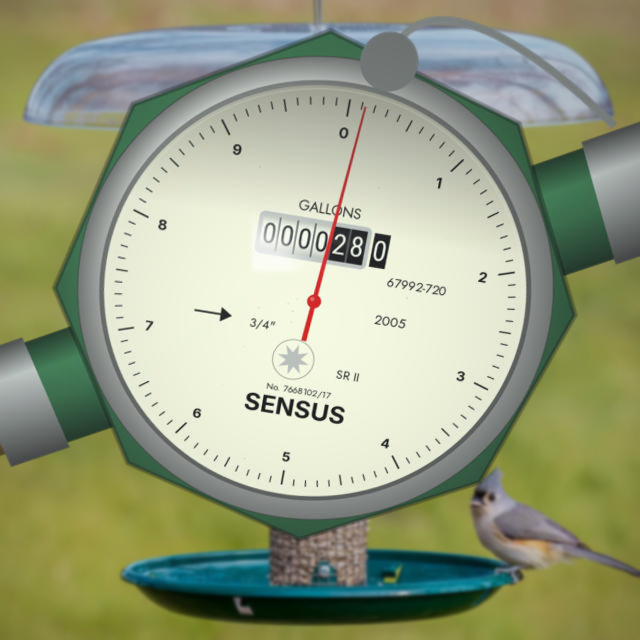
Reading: 280.1 (gal)
